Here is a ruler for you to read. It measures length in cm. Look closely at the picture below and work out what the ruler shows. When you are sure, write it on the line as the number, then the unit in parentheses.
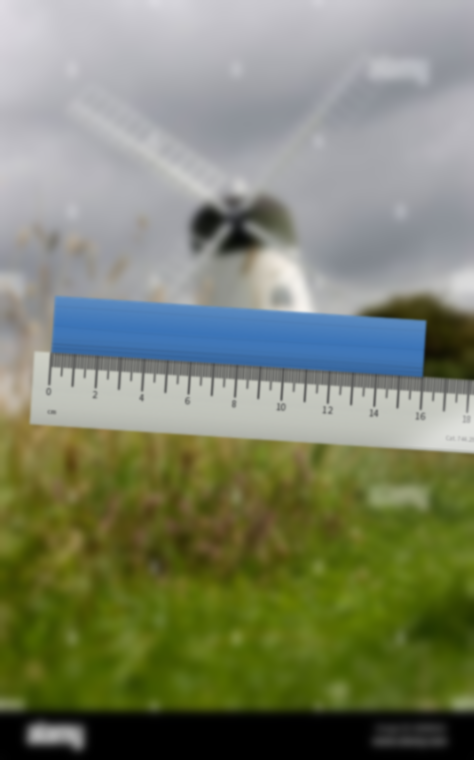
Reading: 16 (cm)
